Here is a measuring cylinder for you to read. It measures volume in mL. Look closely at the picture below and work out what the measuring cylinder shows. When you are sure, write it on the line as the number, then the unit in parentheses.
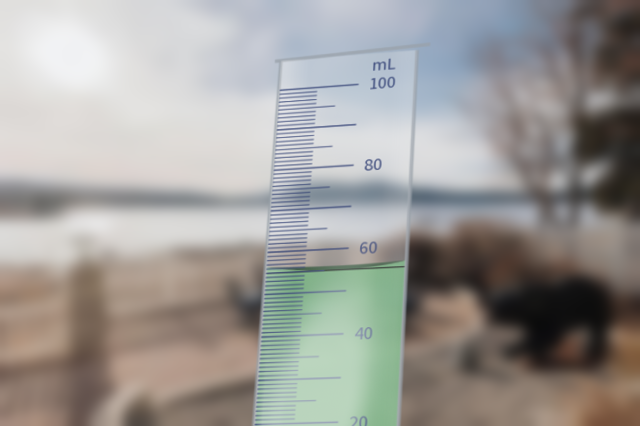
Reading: 55 (mL)
